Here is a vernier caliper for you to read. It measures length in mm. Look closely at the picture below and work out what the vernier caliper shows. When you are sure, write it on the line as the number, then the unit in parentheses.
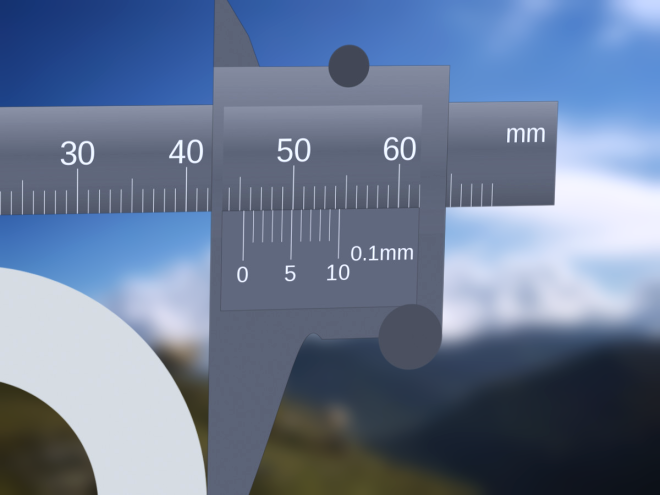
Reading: 45.4 (mm)
